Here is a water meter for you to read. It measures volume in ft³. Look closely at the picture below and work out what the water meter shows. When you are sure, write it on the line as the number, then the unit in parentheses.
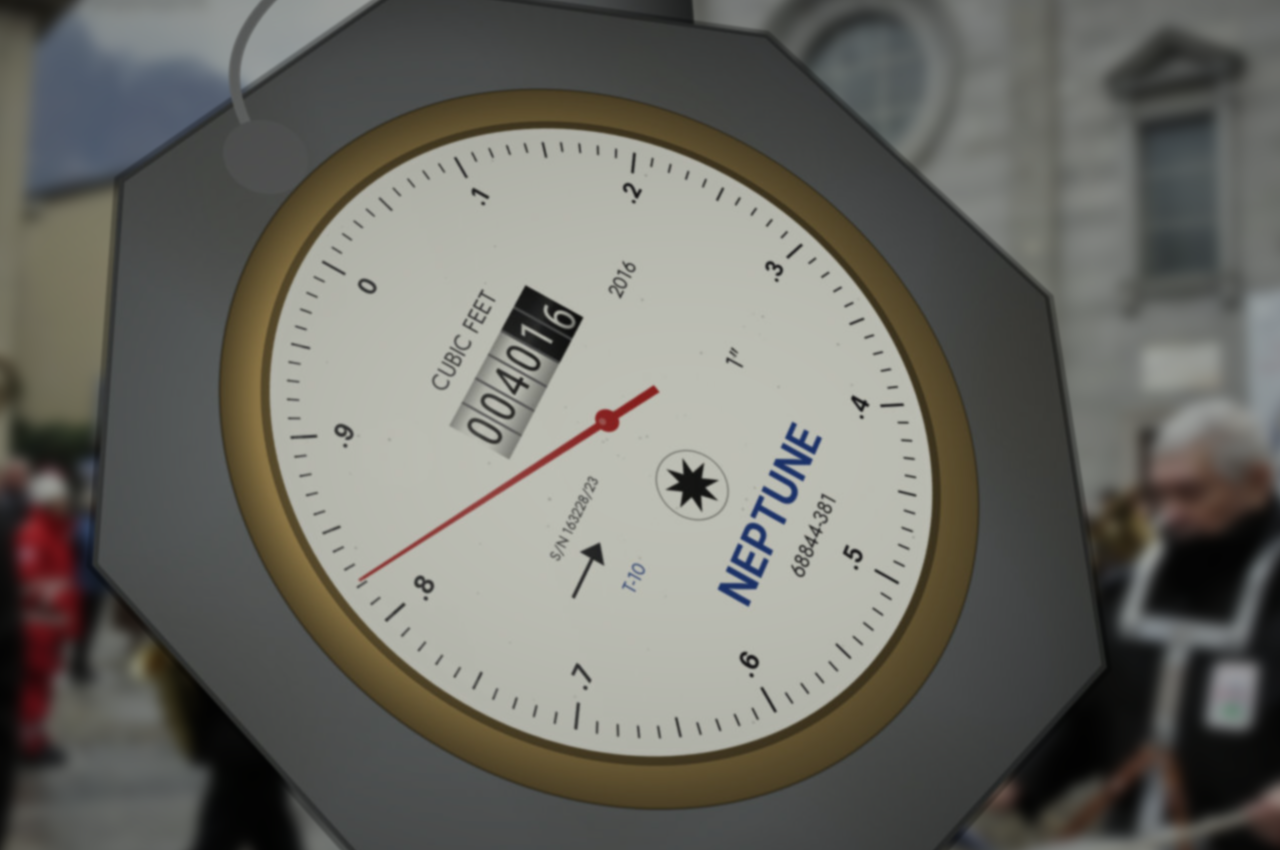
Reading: 4015.82 (ft³)
